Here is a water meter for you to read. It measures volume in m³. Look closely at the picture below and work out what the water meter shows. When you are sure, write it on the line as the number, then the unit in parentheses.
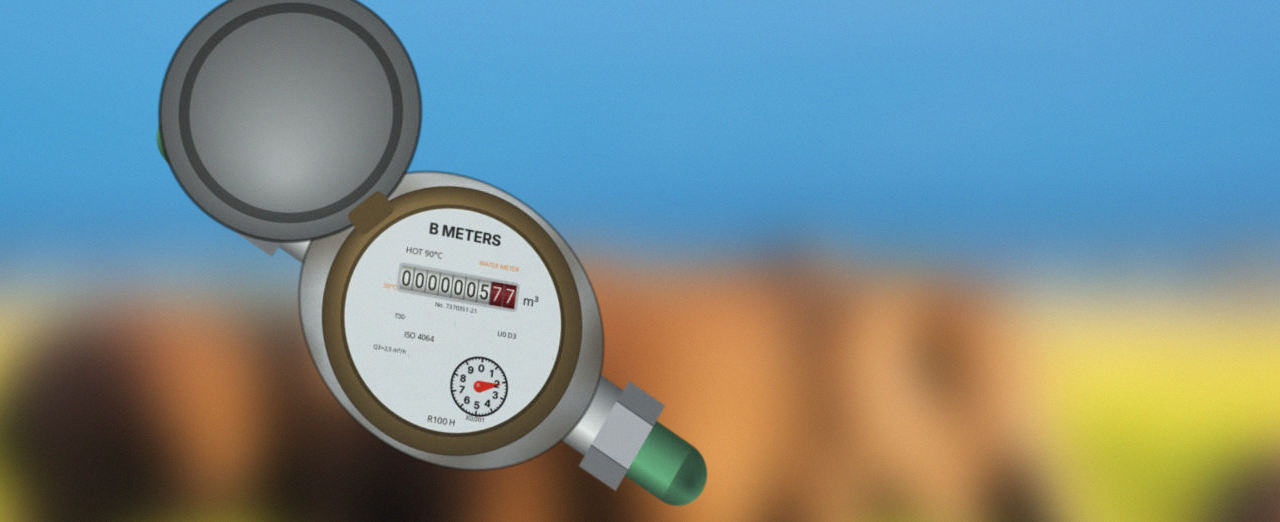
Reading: 5.772 (m³)
